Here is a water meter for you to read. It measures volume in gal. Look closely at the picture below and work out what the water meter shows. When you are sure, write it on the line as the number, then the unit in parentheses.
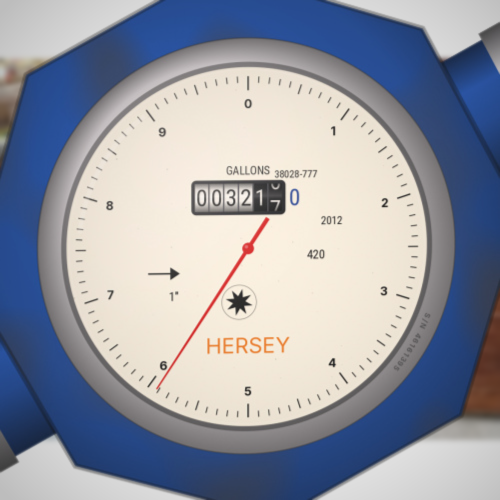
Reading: 32165.9 (gal)
